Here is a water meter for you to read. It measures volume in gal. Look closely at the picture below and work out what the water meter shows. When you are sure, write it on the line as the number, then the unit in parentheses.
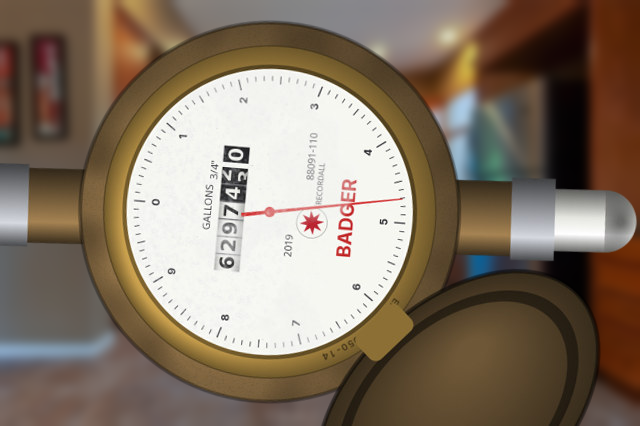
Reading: 6297424.7 (gal)
